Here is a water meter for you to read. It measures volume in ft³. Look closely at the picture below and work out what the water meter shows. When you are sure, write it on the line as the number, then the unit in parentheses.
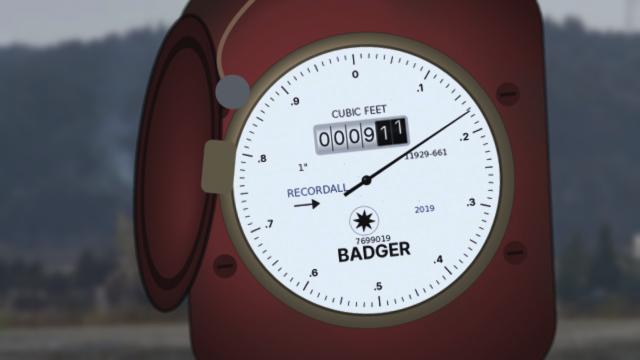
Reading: 911.17 (ft³)
